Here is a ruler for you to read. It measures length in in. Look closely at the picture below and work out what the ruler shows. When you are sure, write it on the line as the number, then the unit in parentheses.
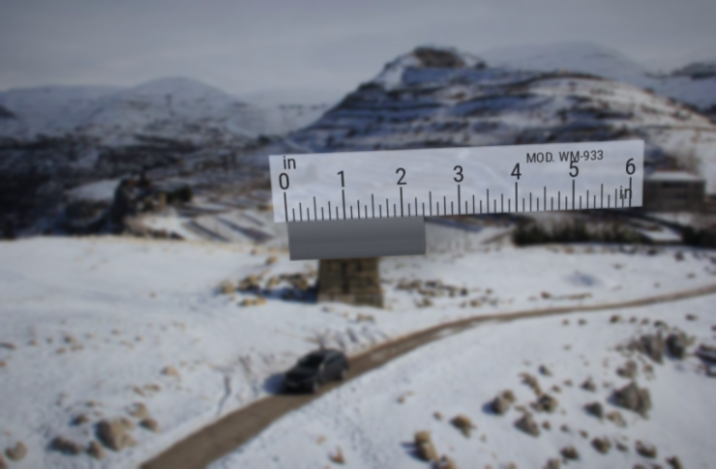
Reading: 2.375 (in)
